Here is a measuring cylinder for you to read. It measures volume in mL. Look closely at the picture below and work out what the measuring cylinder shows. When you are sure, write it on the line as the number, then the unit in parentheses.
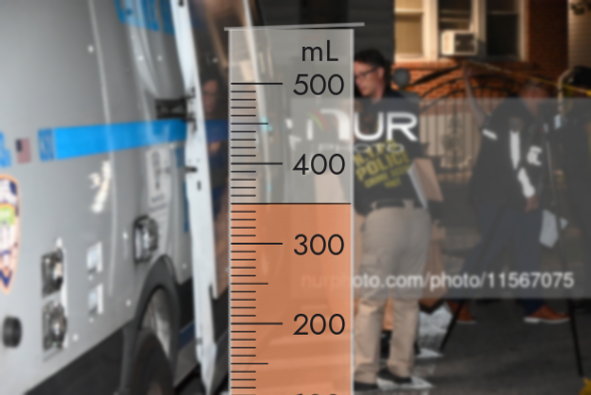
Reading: 350 (mL)
